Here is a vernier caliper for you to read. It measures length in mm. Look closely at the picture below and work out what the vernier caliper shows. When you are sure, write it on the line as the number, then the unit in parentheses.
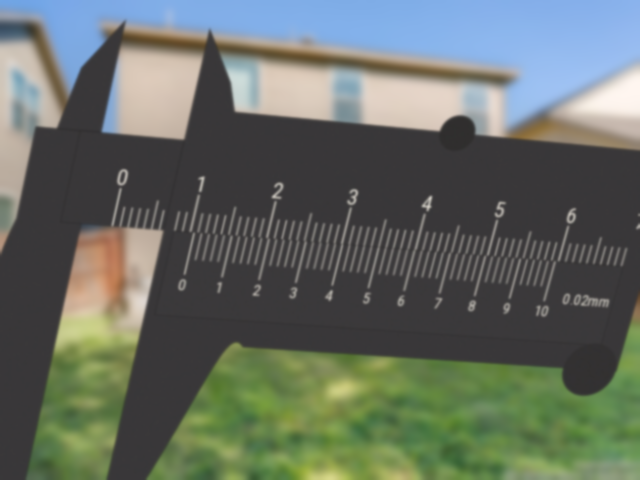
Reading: 10.5 (mm)
